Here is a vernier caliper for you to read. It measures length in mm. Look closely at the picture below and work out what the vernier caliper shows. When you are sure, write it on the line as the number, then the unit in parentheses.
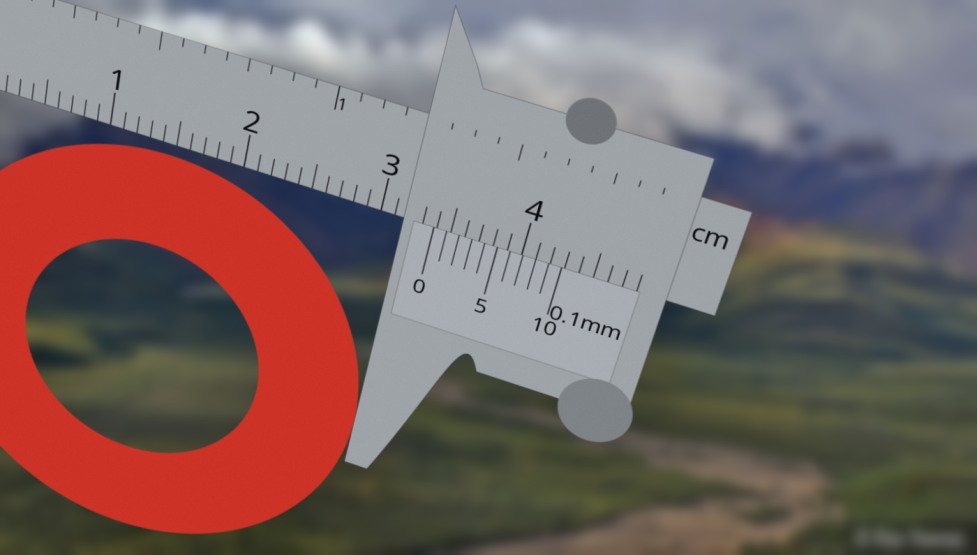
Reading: 33.8 (mm)
